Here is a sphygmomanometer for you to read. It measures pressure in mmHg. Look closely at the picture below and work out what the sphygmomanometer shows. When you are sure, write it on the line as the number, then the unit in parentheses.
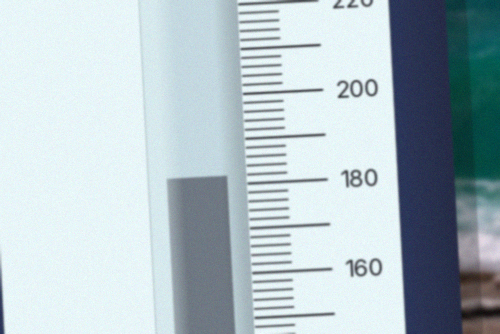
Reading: 182 (mmHg)
